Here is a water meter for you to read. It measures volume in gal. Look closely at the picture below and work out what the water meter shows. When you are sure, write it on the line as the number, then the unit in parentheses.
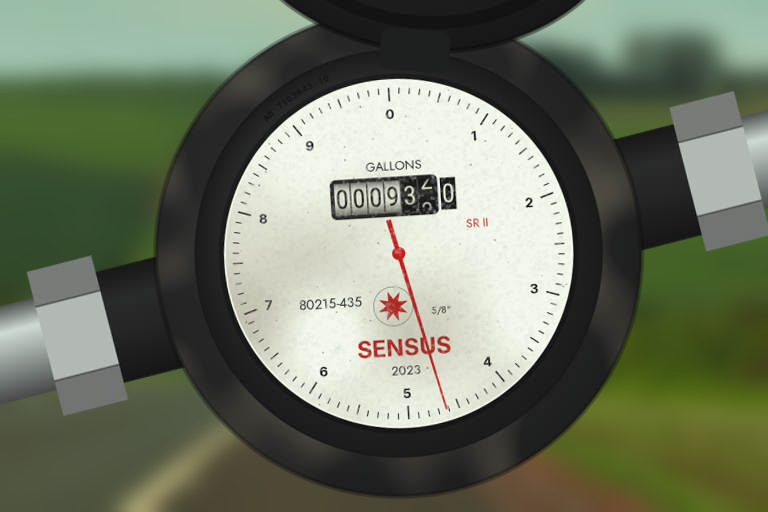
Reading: 9324.6 (gal)
